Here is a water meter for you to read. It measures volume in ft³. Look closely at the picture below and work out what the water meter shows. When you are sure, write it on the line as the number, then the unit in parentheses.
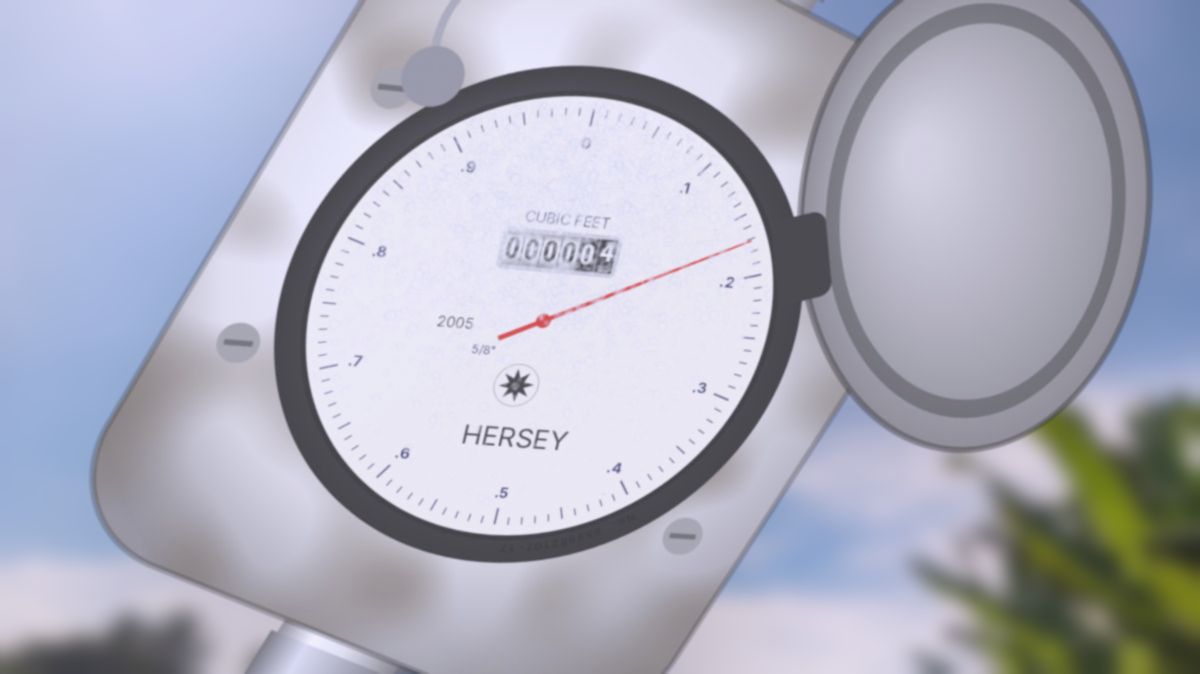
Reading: 4.17 (ft³)
